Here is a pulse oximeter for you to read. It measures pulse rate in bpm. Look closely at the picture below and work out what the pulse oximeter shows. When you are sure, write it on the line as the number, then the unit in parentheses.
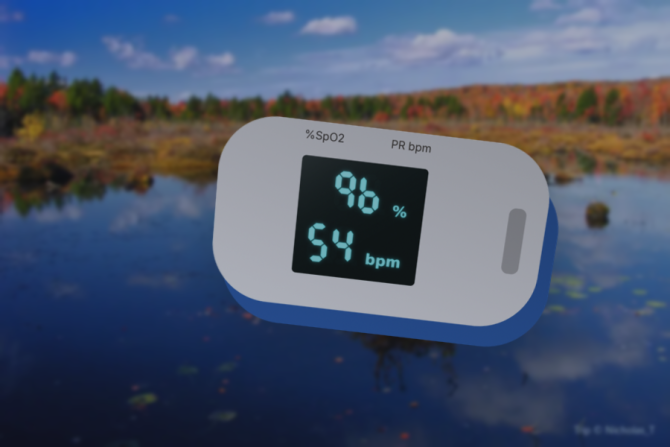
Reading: 54 (bpm)
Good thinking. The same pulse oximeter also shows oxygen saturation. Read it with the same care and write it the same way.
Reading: 96 (%)
